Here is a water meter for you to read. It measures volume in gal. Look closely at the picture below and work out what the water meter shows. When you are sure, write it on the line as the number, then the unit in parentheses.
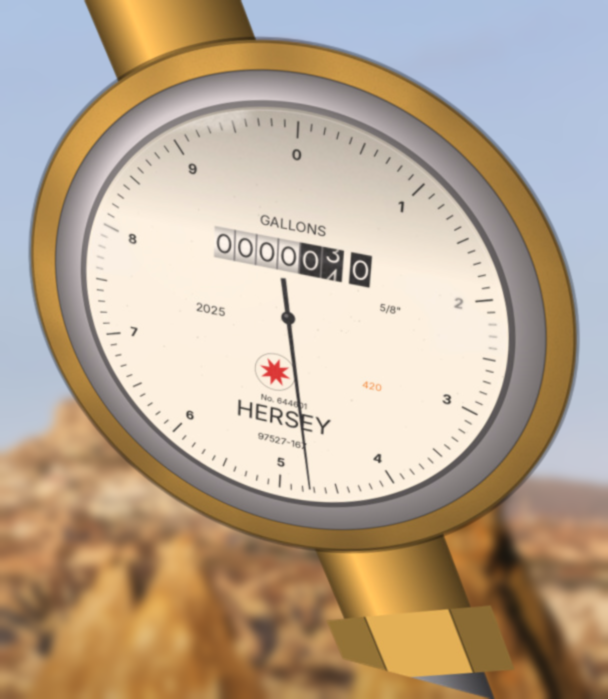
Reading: 34.7 (gal)
